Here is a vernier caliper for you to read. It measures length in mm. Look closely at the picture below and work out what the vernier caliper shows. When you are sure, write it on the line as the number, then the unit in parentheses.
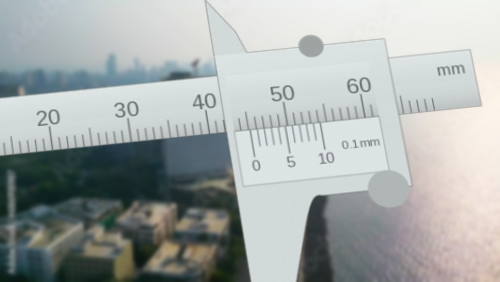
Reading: 45.2 (mm)
